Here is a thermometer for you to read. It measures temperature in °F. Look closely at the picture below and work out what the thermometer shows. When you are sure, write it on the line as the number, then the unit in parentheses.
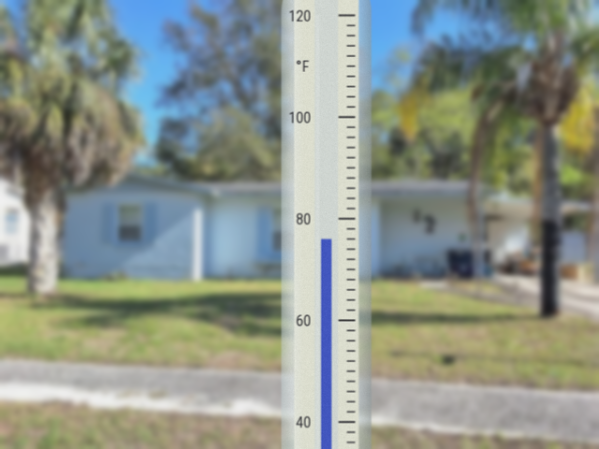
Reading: 76 (°F)
